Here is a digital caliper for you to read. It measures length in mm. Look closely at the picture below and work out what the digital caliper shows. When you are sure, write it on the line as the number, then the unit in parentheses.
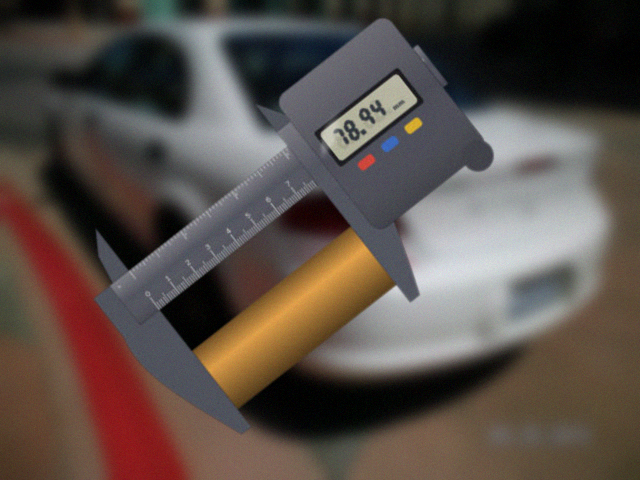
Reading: 78.94 (mm)
